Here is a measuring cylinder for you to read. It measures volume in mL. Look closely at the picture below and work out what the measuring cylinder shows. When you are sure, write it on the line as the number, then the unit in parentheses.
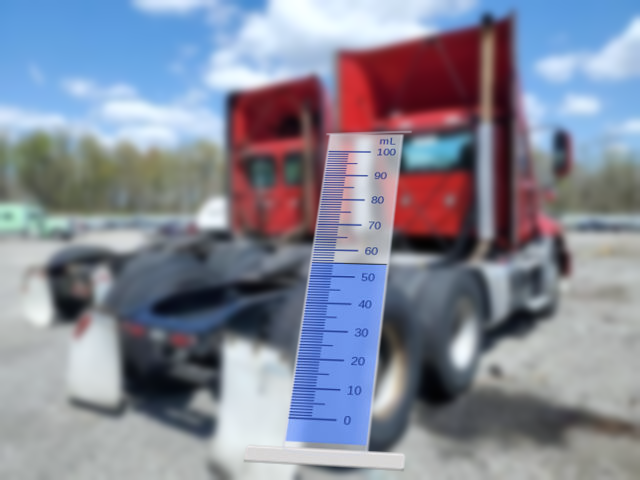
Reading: 55 (mL)
